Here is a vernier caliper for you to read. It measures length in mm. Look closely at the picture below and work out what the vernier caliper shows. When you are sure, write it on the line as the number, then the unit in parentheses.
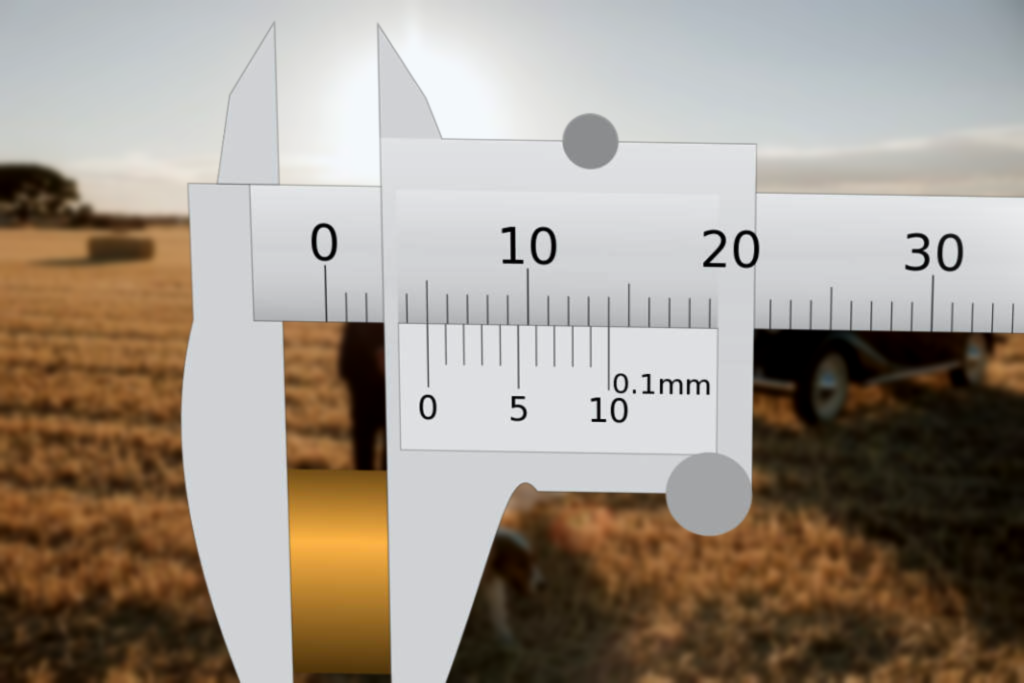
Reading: 5.0 (mm)
